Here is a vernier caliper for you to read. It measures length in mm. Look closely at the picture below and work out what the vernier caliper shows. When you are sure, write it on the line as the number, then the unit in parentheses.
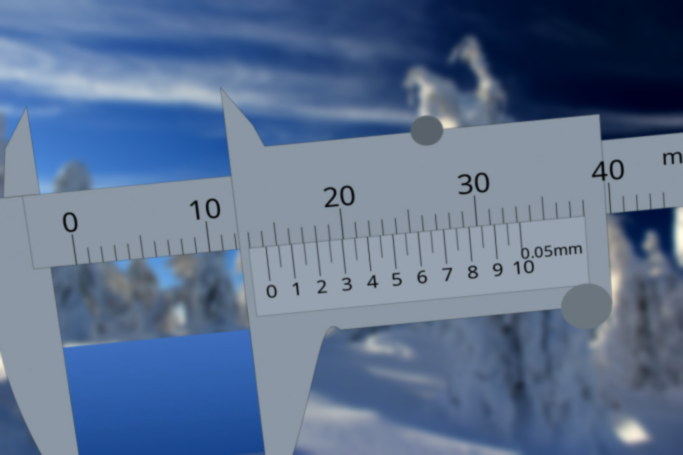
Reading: 14.2 (mm)
